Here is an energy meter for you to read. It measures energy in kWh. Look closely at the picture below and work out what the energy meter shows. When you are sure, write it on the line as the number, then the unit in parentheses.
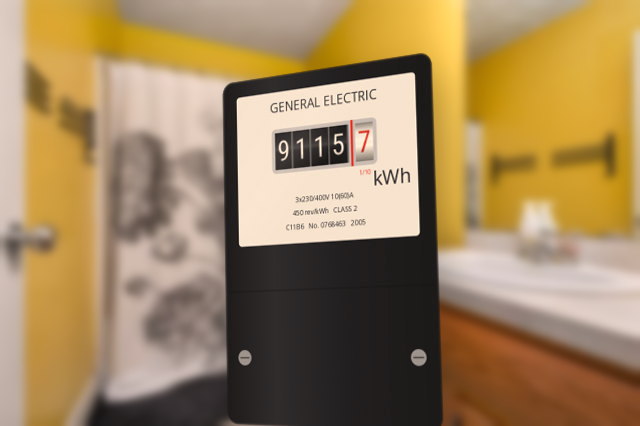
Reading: 9115.7 (kWh)
